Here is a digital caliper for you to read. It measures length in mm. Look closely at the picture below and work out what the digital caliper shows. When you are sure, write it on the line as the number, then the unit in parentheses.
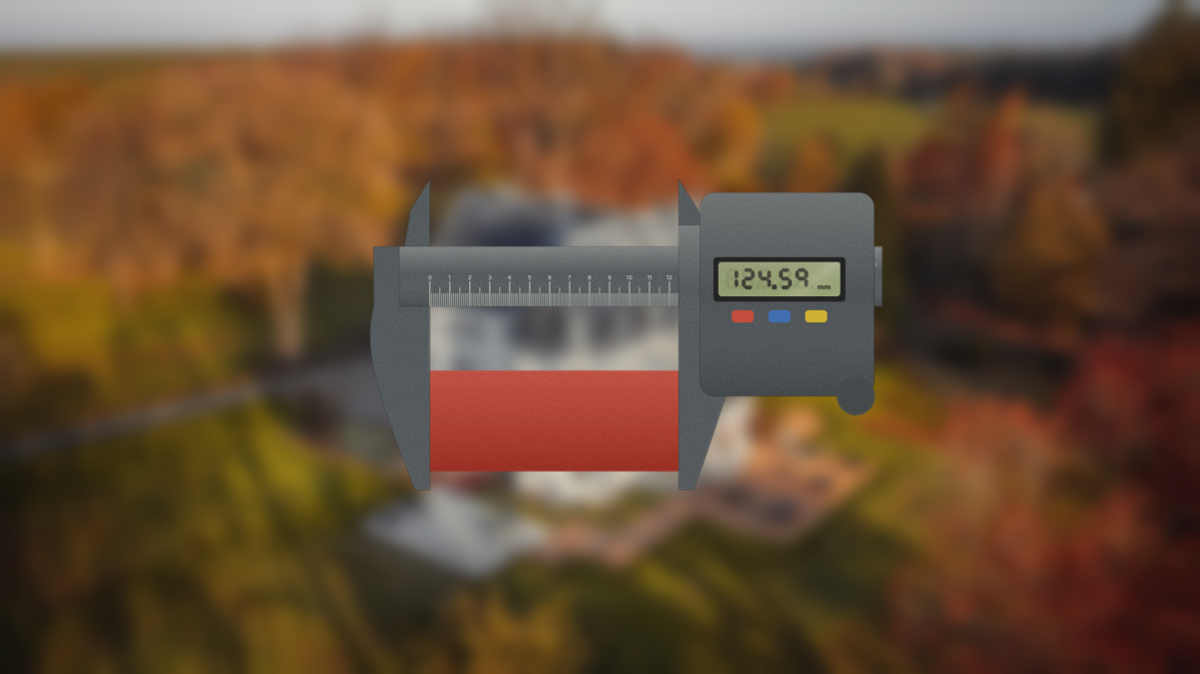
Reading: 124.59 (mm)
